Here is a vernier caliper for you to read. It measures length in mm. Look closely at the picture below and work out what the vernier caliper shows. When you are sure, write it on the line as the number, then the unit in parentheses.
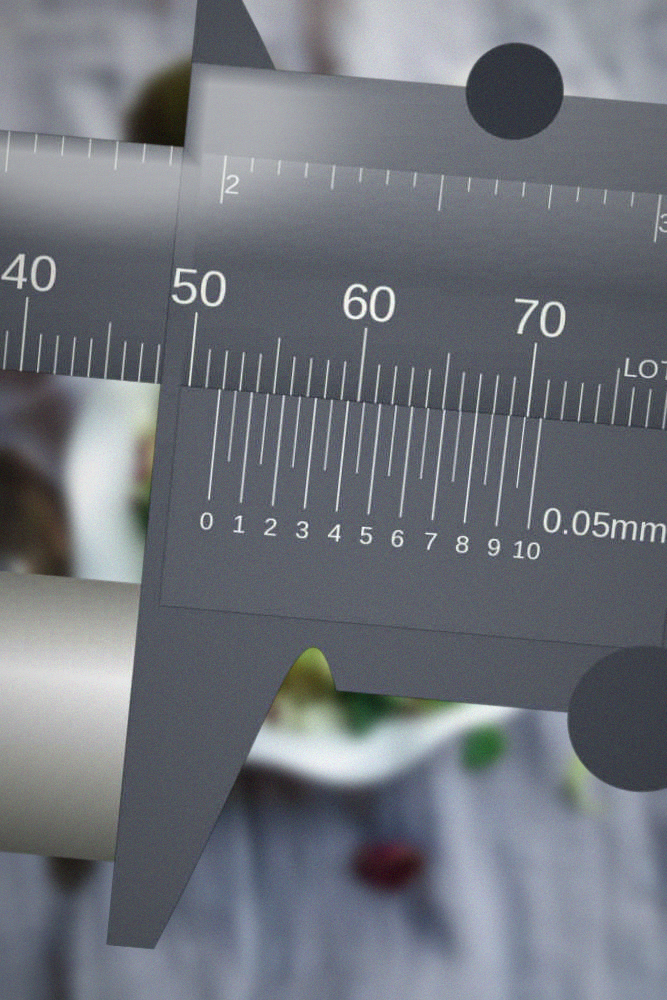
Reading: 51.8 (mm)
